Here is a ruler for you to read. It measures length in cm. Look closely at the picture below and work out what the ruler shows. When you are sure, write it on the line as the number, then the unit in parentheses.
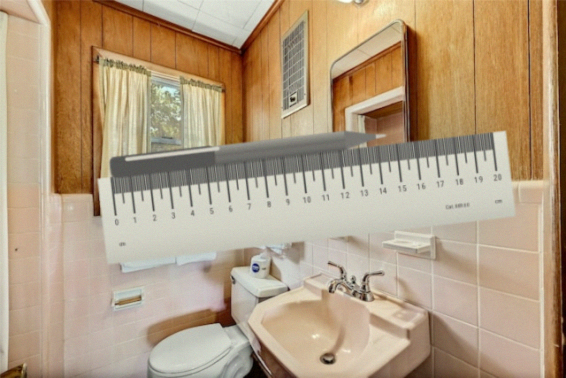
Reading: 14.5 (cm)
